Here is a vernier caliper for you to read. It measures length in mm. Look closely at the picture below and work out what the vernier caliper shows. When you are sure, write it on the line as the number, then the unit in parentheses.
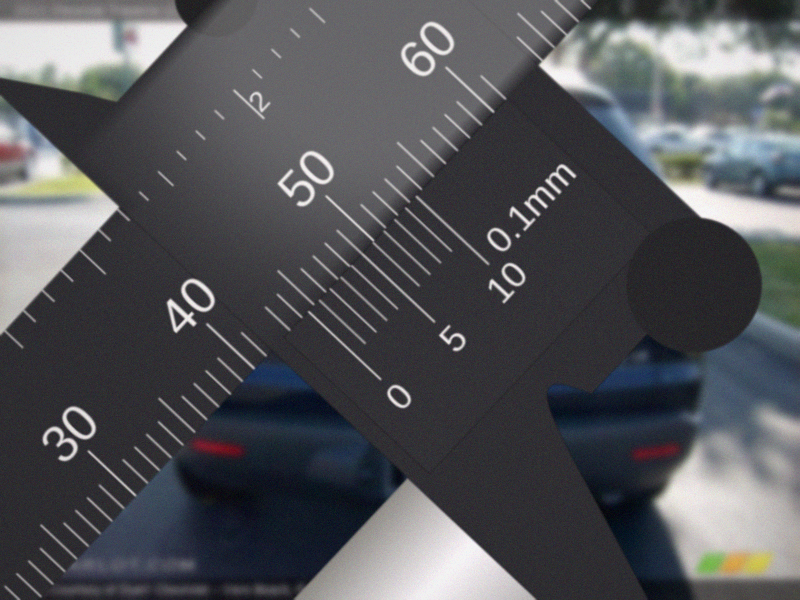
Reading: 44.5 (mm)
